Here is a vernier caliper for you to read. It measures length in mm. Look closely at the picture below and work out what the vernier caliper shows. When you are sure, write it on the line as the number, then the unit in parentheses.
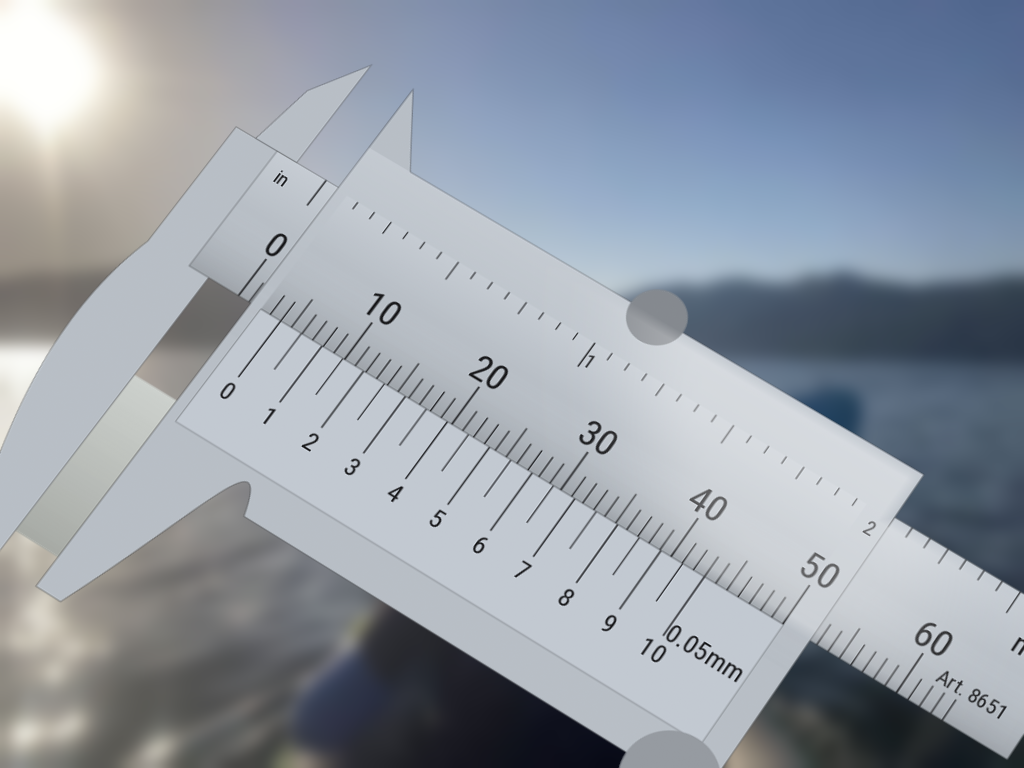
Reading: 4.0 (mm)
